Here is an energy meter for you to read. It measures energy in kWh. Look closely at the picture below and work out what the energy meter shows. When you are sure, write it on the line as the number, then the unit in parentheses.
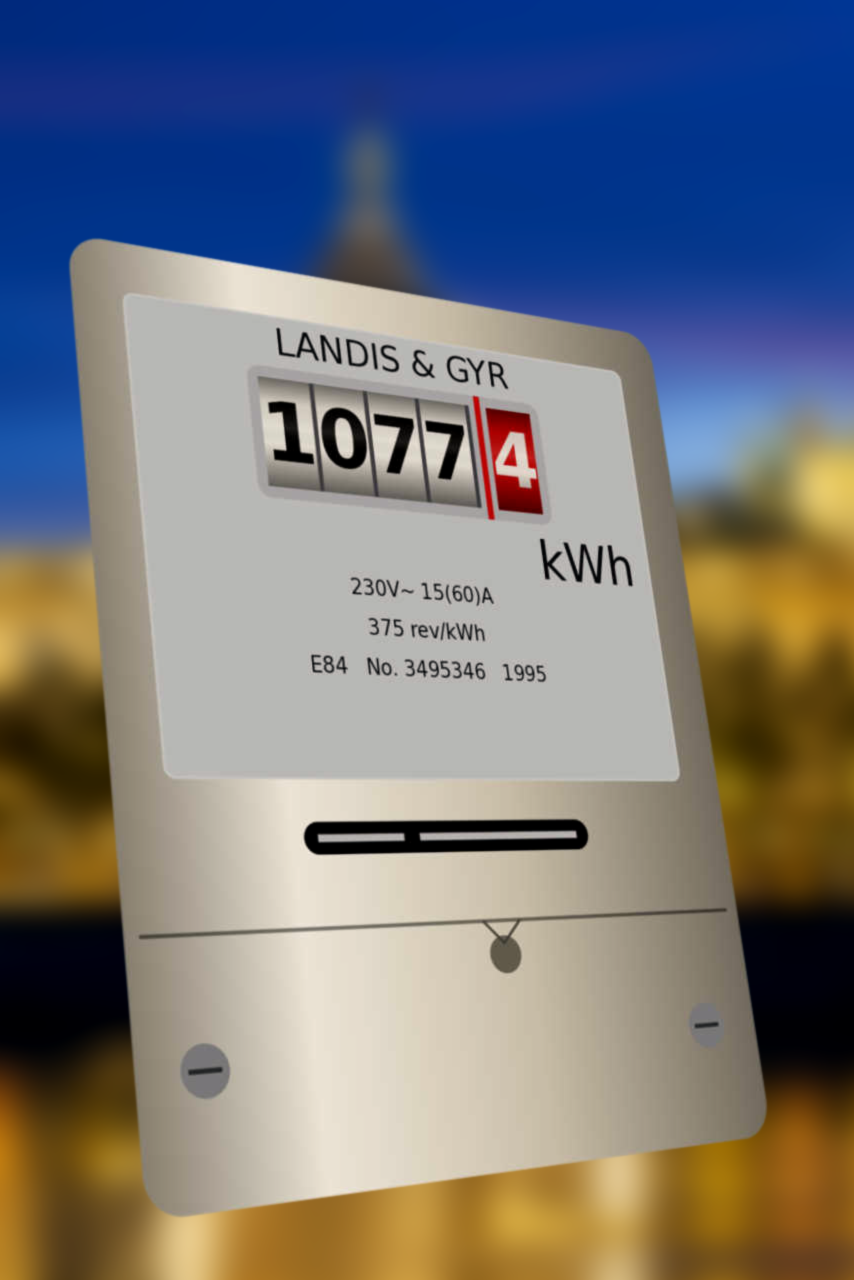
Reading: 1077.4 (kWh)
